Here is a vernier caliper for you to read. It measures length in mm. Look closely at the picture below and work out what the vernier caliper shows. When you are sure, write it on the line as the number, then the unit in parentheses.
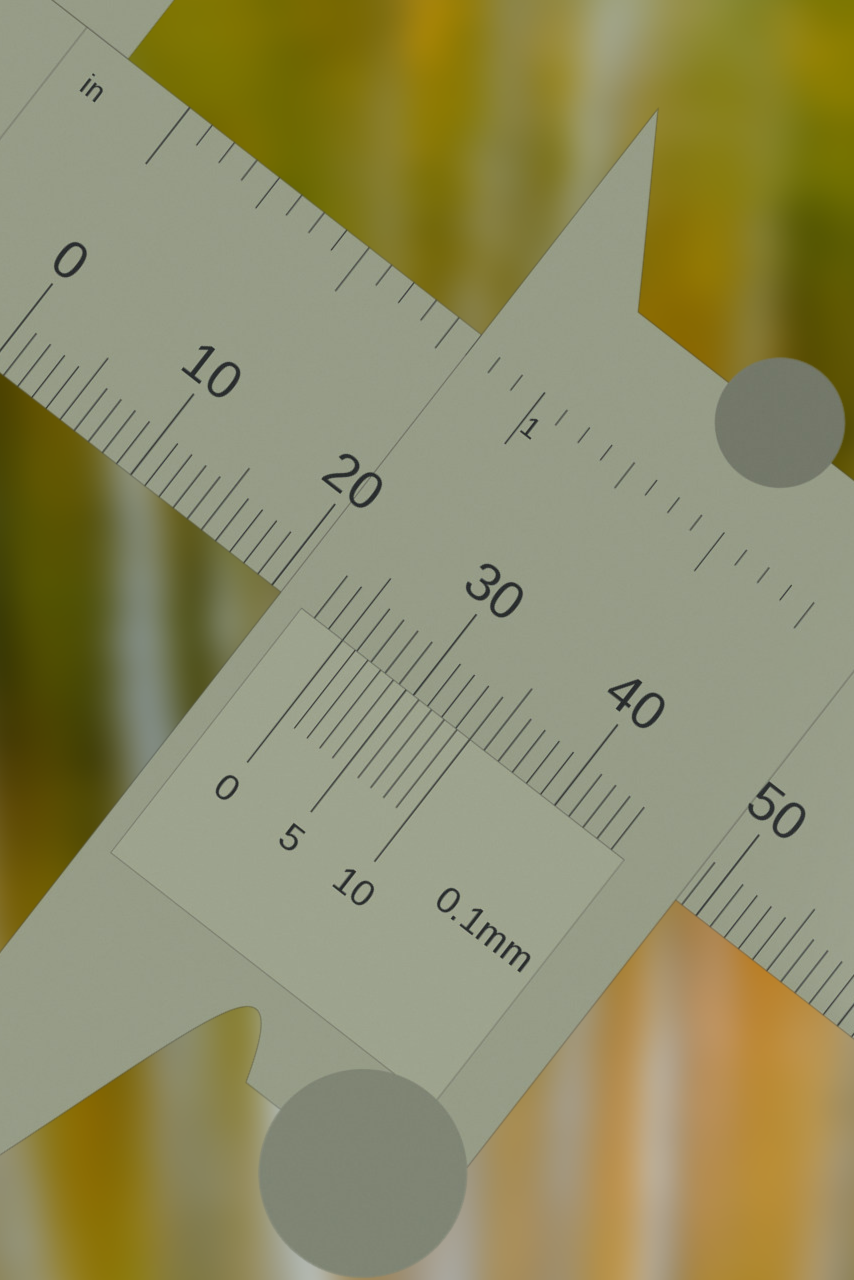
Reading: 25.0 (mm)
